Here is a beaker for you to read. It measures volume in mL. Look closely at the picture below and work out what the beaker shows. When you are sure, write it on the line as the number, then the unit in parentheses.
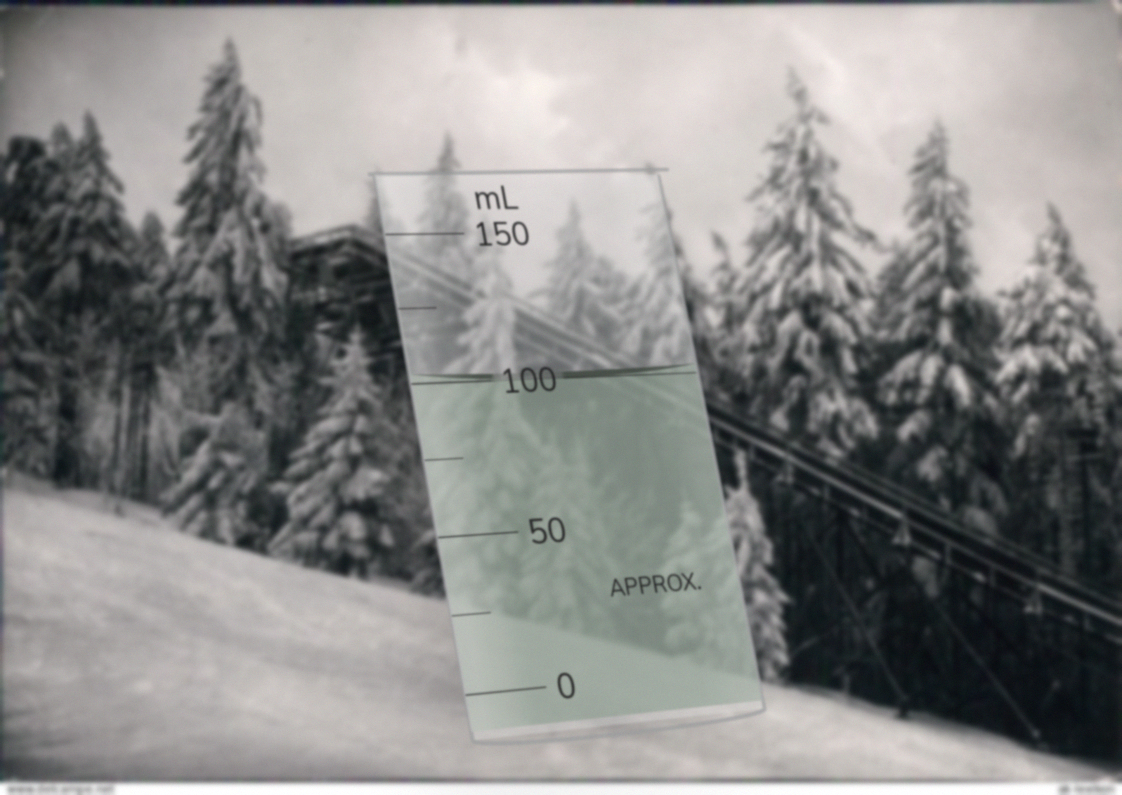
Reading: 100 (mL)
